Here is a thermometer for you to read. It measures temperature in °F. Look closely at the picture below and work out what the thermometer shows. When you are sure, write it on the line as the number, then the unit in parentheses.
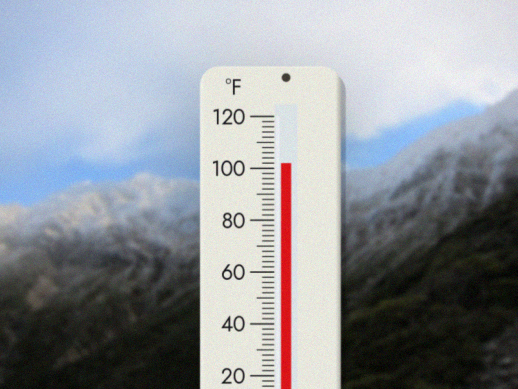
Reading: 102 (°F)
